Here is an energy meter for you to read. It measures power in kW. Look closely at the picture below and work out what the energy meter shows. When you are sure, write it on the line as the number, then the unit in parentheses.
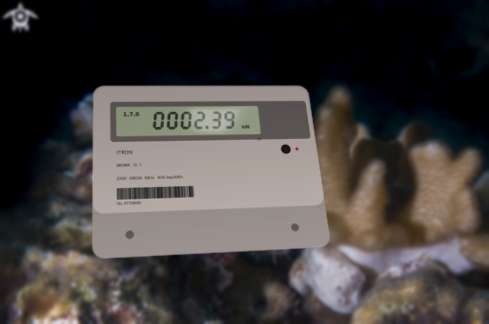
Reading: 2.39 (kW)
